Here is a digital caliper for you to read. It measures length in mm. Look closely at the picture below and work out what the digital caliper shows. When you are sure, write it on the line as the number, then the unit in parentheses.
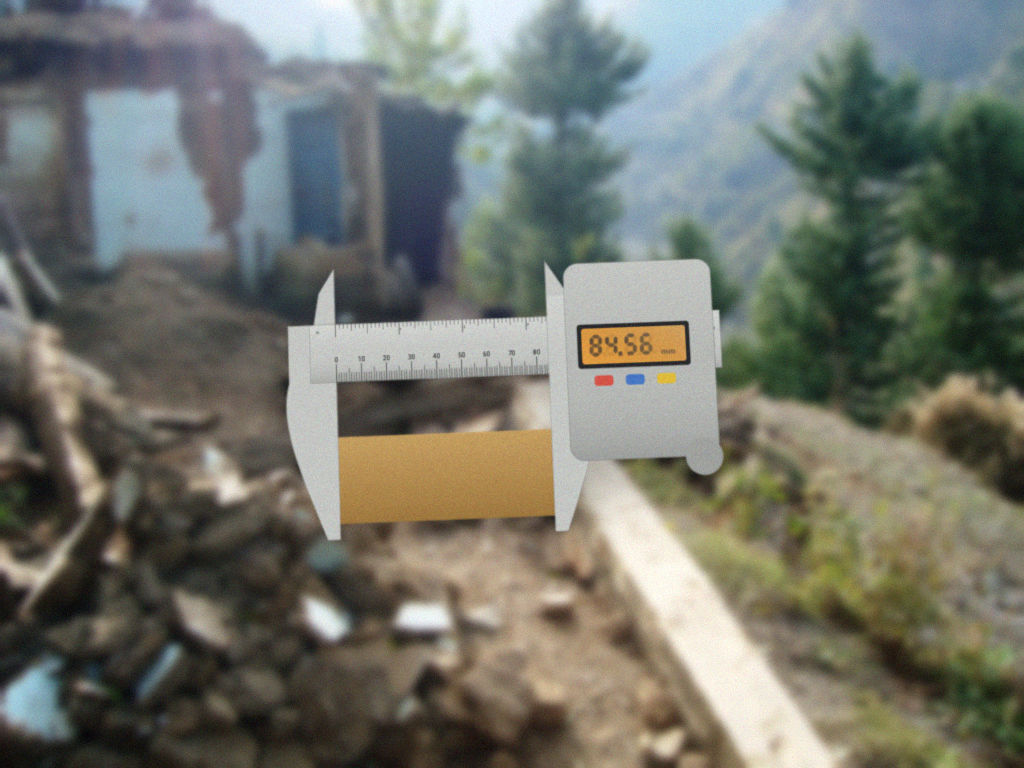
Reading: 84.56 (mm)
